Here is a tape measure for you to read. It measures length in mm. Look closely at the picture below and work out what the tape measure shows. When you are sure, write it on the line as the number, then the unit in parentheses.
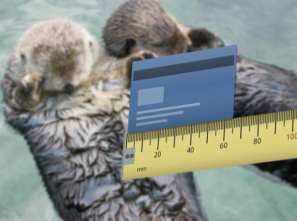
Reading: 65 (mm)
